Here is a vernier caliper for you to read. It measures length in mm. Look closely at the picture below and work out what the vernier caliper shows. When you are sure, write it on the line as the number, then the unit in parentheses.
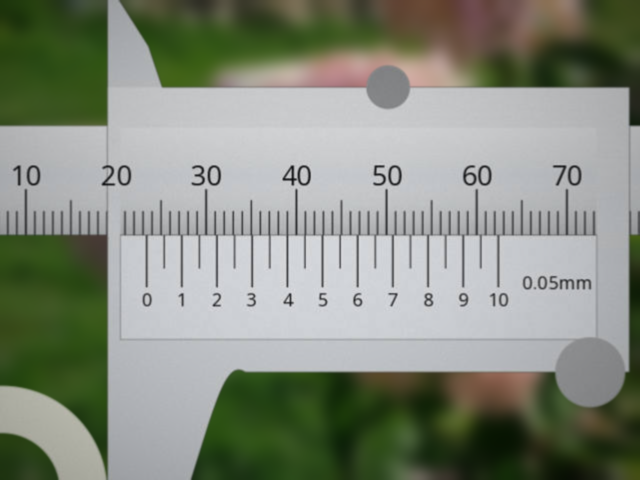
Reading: 23.4 (mm)
